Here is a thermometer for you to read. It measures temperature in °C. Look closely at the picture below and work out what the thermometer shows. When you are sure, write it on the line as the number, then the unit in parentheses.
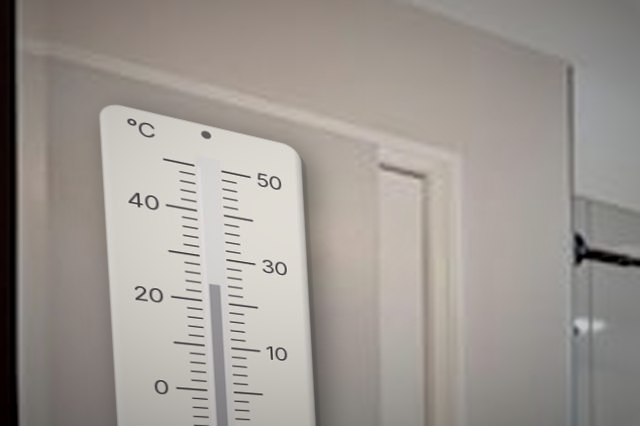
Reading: 24 (°C)
